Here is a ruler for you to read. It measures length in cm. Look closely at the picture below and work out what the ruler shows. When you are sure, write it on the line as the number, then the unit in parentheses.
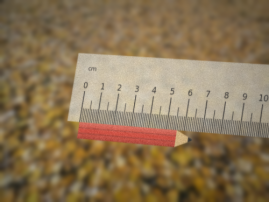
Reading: 6.5 (cm)
